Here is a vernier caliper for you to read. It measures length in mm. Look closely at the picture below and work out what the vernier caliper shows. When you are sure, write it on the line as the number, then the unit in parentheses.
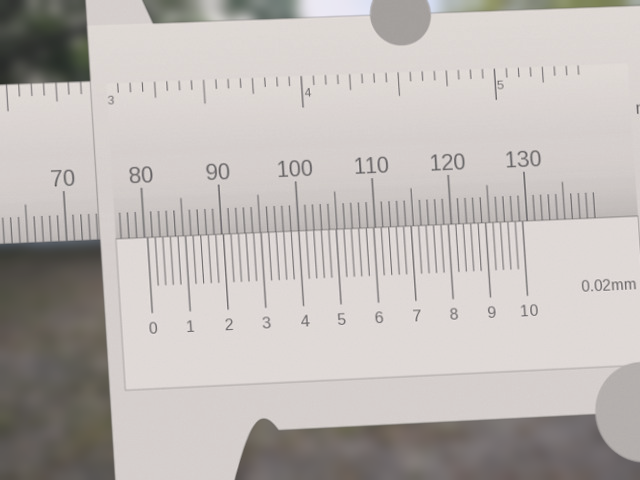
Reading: 80.4 (mm)
